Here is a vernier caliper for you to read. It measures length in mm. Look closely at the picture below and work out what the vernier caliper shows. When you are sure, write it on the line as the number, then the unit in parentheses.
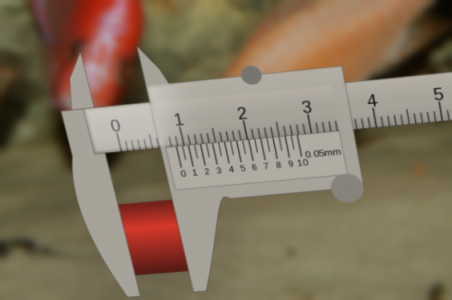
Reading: 8.8 (mm)
